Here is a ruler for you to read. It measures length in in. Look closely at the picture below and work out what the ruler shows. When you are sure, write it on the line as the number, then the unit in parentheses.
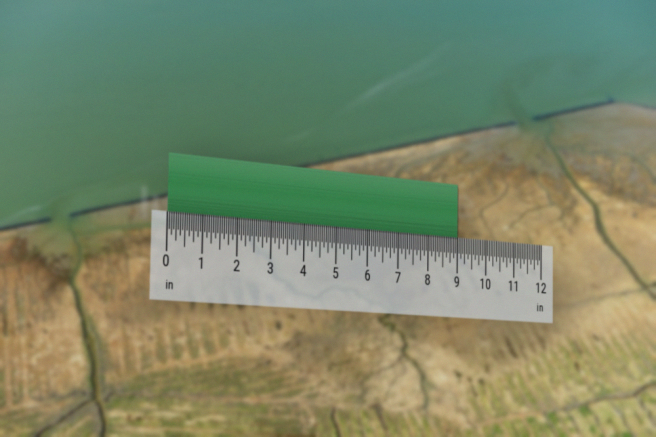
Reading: 9 (in)
